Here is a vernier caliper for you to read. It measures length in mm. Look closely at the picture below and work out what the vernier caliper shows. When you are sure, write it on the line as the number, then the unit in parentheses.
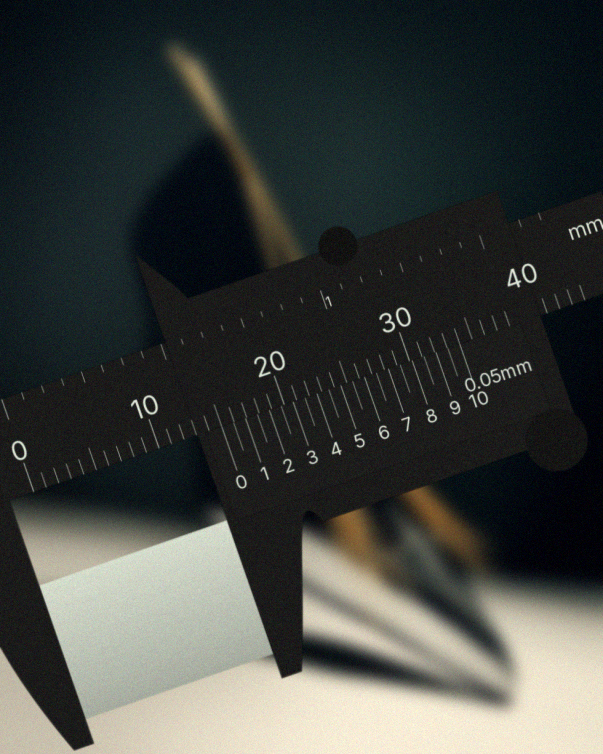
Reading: 15.0 (mm)
